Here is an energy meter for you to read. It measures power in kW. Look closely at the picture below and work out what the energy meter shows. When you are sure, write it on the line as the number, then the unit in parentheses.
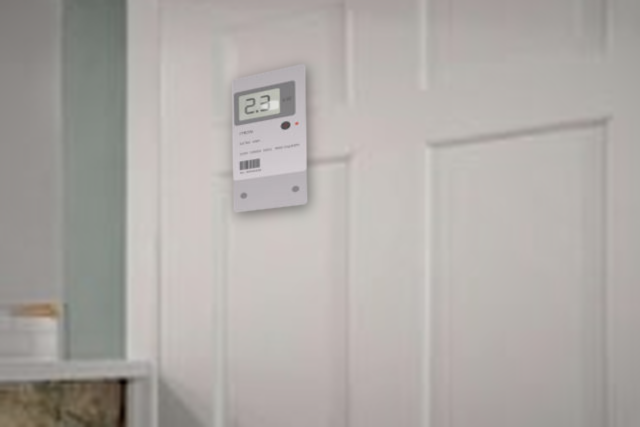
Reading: 2.3 (kW)
